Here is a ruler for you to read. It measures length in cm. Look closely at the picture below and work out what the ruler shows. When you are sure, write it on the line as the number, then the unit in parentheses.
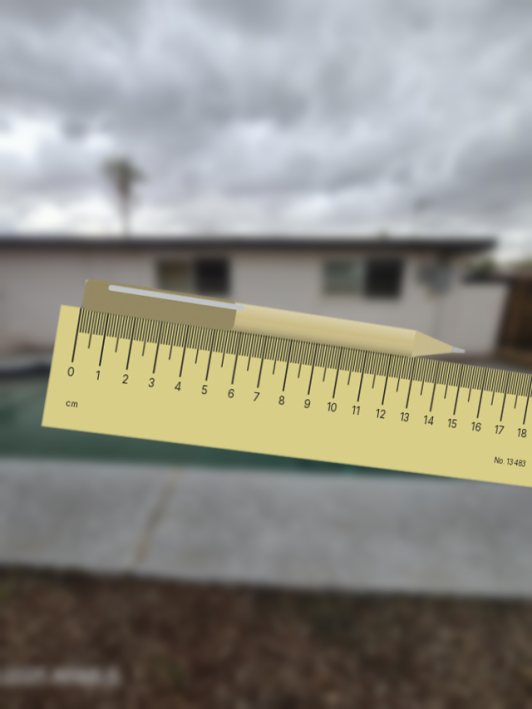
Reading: 15 (cm)
